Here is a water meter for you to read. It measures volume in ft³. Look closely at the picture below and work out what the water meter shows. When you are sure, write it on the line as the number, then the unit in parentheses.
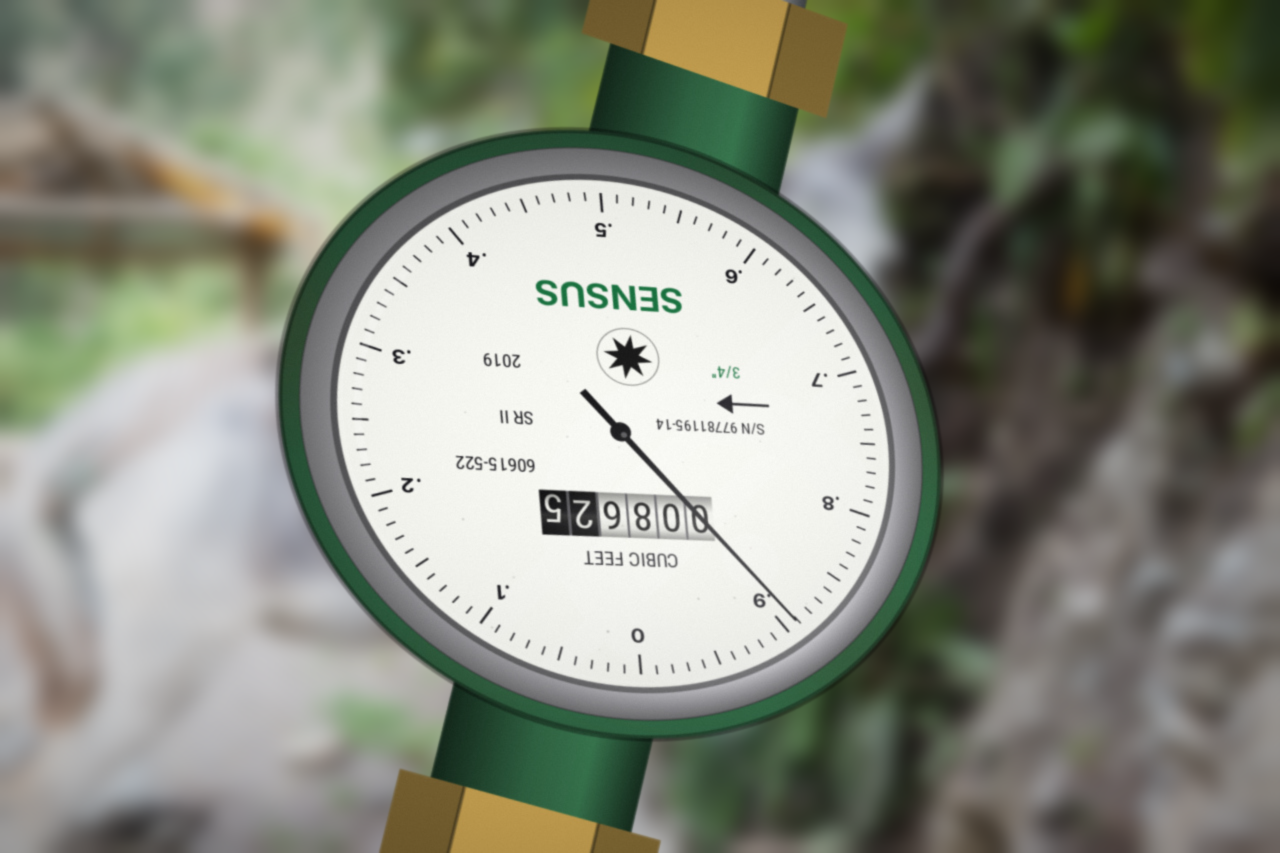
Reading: 8624.89 (ft³)
